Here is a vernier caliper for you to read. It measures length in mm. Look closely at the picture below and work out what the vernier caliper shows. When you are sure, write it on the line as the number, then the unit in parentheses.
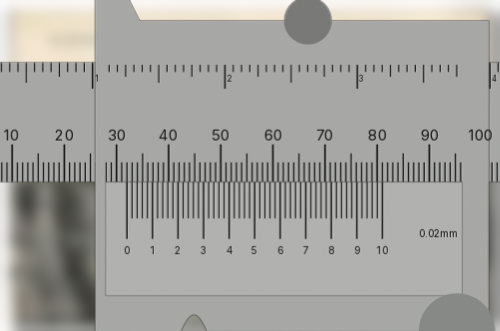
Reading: 32.0 (mm)
